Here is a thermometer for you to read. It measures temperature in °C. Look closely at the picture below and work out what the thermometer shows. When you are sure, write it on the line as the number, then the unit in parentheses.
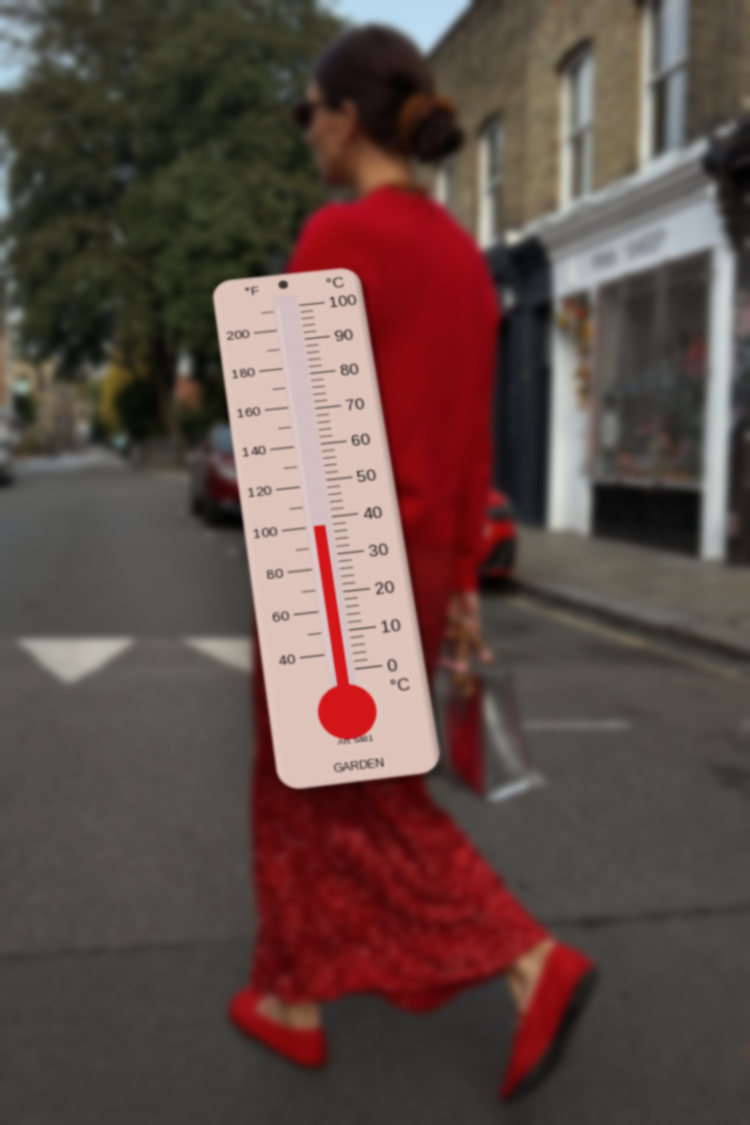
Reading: 38 (°C)
